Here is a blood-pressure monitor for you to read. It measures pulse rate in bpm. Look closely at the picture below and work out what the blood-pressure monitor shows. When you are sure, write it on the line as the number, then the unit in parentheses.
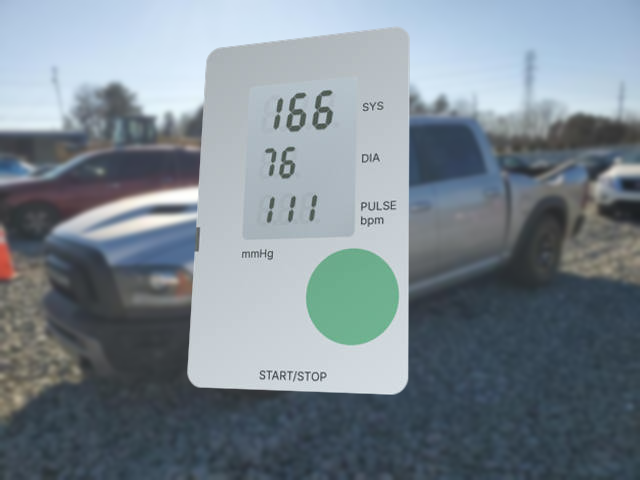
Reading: 111 (bpm)
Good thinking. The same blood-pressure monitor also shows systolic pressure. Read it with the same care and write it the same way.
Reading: 166 (mmHg)
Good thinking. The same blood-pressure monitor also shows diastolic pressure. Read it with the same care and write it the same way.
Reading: 76 (mmHg)
